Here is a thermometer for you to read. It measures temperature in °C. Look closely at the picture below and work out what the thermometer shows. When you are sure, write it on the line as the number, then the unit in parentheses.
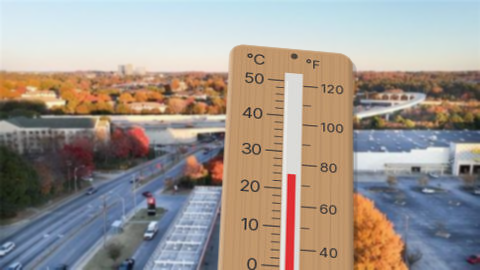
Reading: 24 (°C)
